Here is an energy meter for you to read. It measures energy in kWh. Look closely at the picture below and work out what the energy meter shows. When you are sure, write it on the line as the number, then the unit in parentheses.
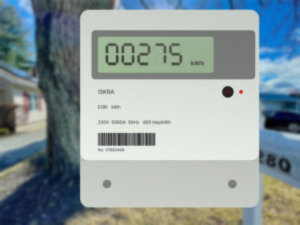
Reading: 275 (kWh)
